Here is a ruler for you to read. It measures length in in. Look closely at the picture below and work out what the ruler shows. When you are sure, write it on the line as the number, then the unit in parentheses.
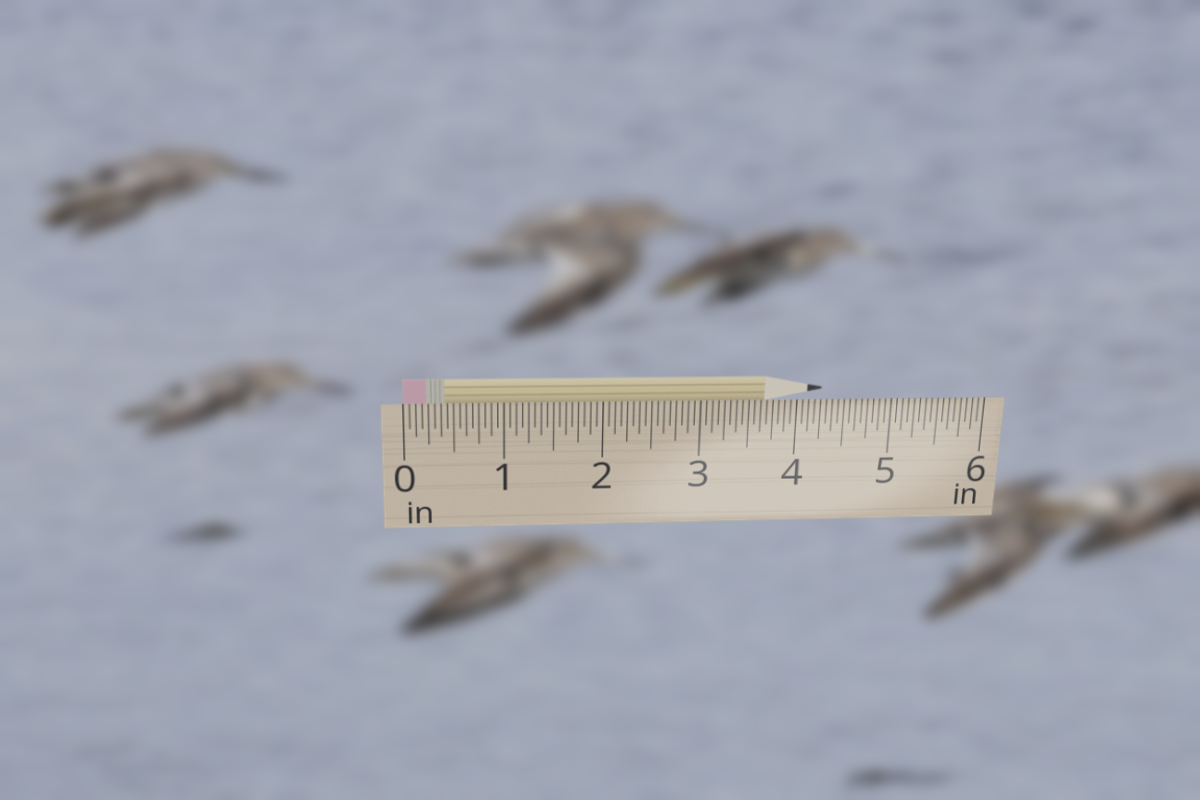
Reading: 4.25 (in)
